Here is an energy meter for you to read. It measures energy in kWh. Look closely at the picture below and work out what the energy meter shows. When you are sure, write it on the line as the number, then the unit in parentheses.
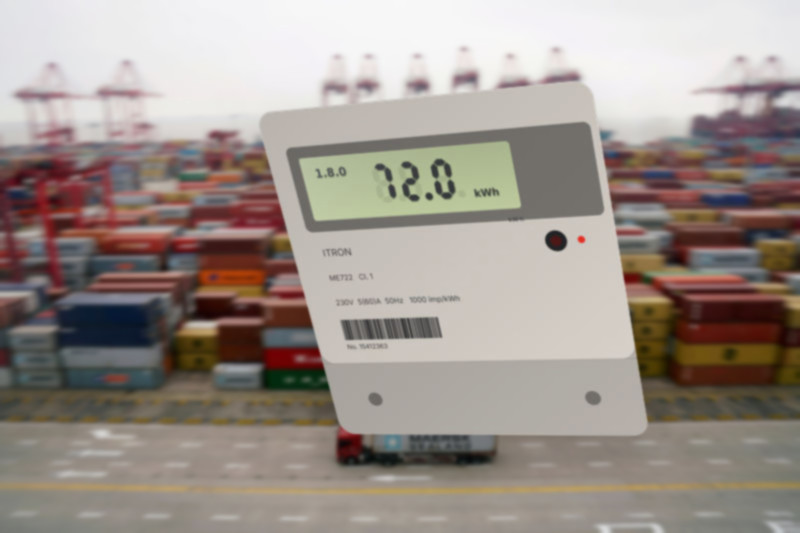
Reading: 72.0 (kWh)
